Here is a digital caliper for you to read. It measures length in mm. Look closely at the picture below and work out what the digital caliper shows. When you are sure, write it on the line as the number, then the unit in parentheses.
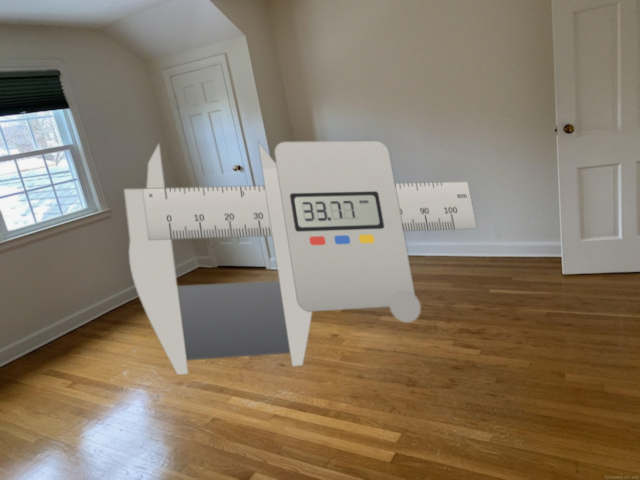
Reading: 33.77 (mm)
